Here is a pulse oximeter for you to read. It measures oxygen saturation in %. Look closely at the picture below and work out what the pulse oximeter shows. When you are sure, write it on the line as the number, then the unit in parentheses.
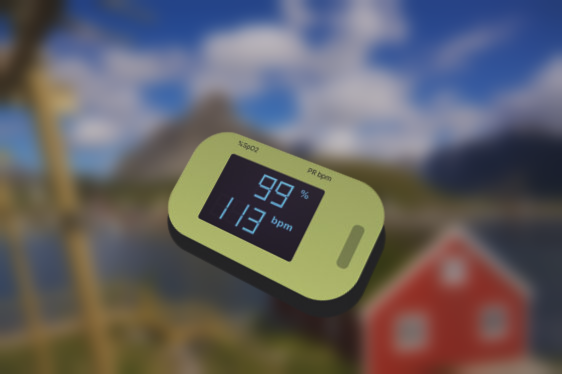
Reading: 99 (%)
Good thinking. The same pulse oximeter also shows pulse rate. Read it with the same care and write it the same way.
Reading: 113 (bpm)
